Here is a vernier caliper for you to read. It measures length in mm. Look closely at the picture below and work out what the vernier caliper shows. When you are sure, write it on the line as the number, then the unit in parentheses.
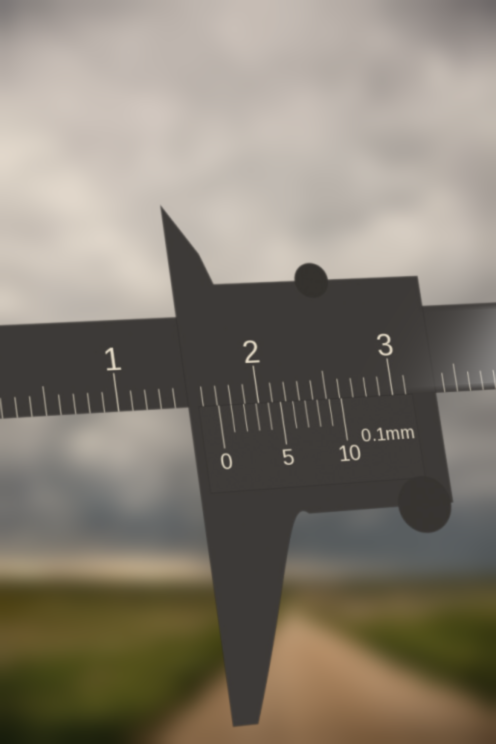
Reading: 17.1 (mm)
